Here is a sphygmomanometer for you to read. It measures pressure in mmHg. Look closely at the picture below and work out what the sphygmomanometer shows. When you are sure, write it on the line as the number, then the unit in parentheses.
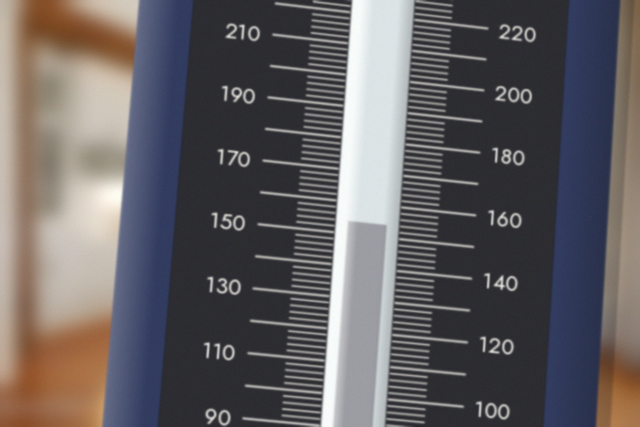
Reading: 154 (mmHg)
